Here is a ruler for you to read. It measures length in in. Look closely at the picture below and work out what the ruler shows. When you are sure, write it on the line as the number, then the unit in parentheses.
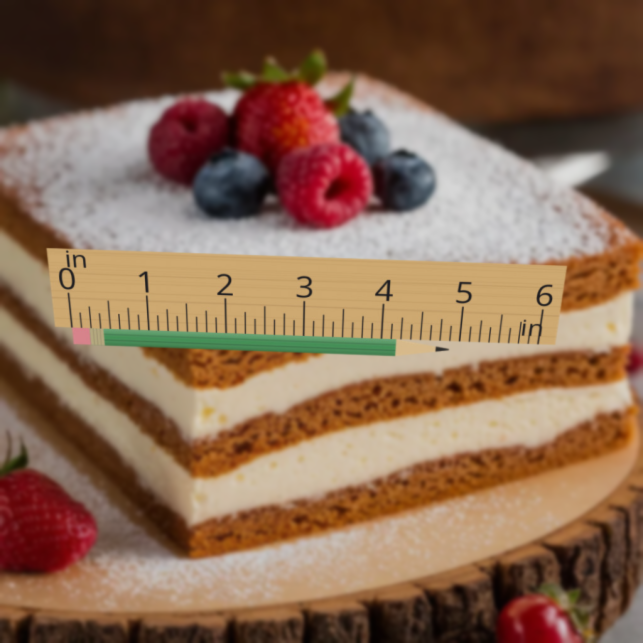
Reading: 4.875 (in)
